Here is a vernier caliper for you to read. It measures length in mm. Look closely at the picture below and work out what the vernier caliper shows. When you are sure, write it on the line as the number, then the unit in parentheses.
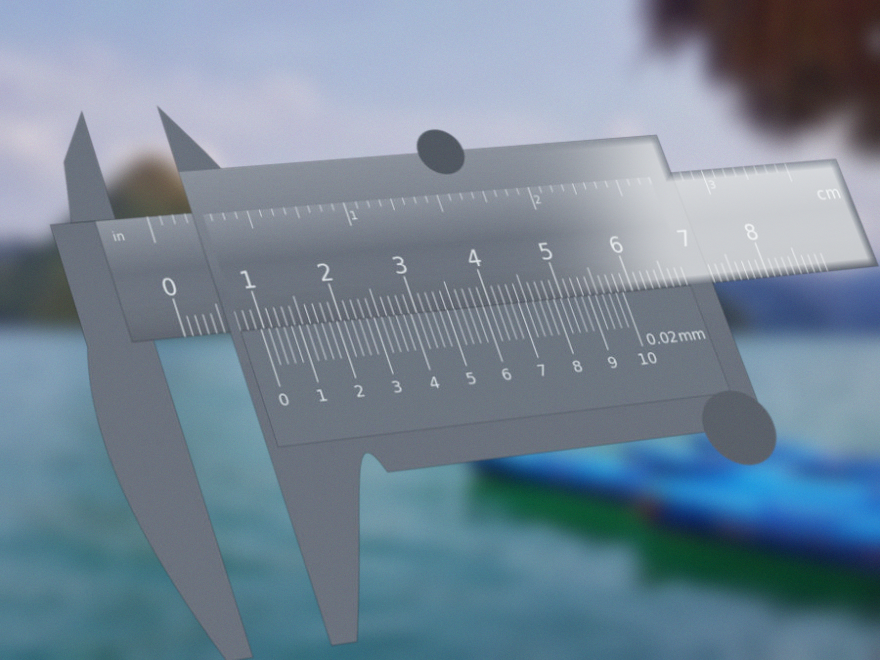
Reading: 9.6 (mm)
